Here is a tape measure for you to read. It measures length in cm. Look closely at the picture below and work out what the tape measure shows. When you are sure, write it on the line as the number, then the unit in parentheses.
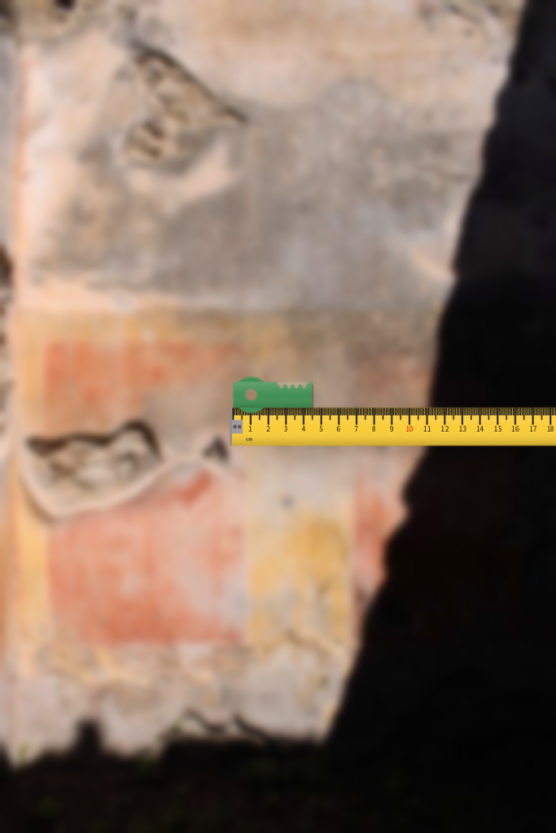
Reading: 4.5 (cm)
